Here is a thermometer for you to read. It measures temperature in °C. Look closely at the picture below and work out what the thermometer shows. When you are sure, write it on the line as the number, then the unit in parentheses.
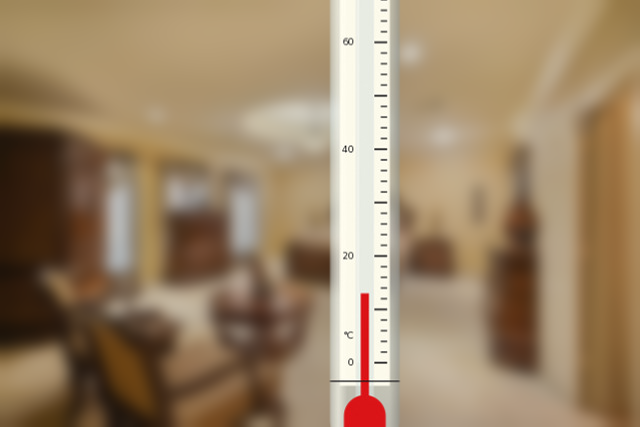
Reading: 13 (°C)
